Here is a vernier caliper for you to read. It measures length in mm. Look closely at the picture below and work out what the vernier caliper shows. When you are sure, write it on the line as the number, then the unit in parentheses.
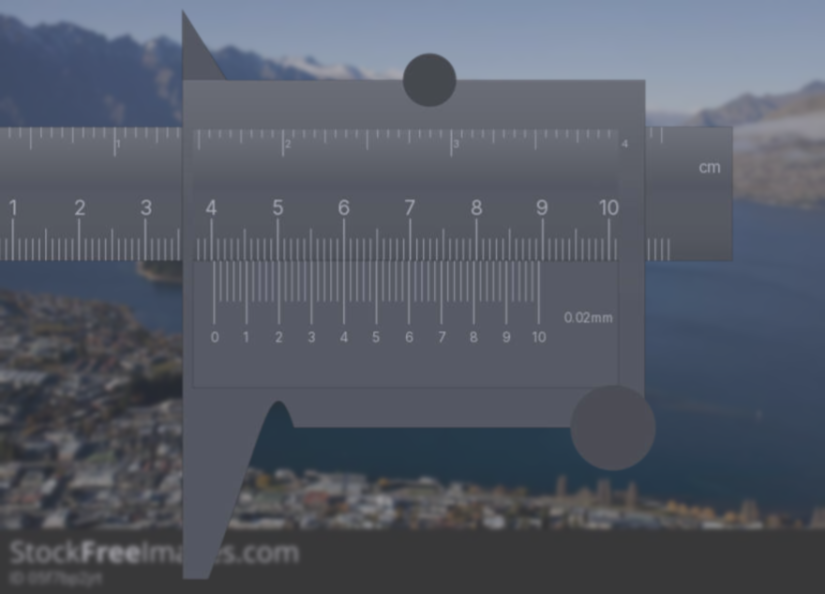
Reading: 40.4 (mm)
